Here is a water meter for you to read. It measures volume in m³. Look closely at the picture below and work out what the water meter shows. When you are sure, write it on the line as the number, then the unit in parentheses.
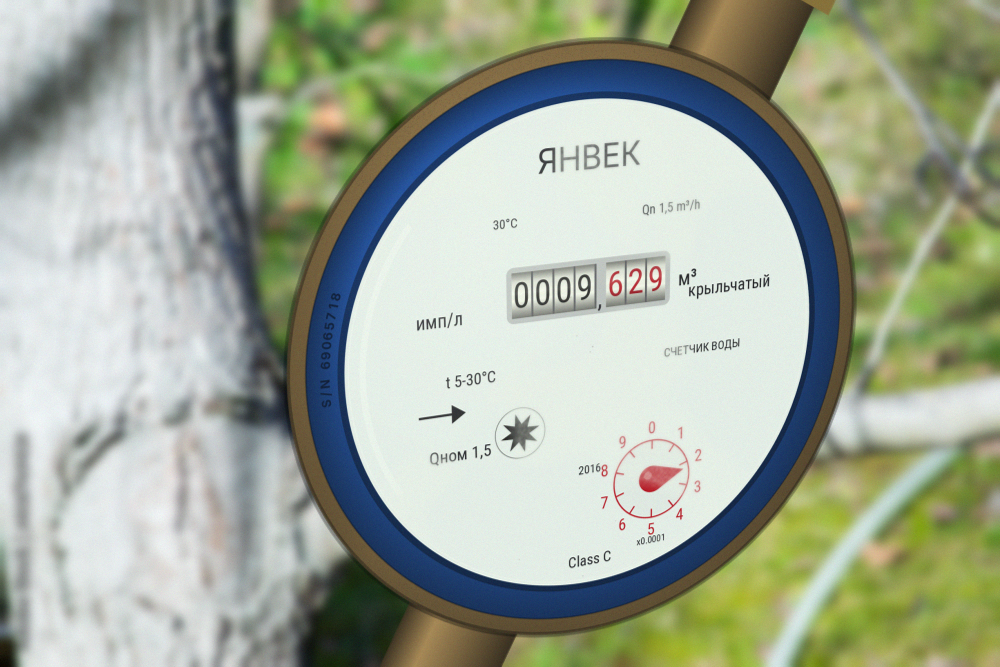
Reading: 9.6292 (m³)
